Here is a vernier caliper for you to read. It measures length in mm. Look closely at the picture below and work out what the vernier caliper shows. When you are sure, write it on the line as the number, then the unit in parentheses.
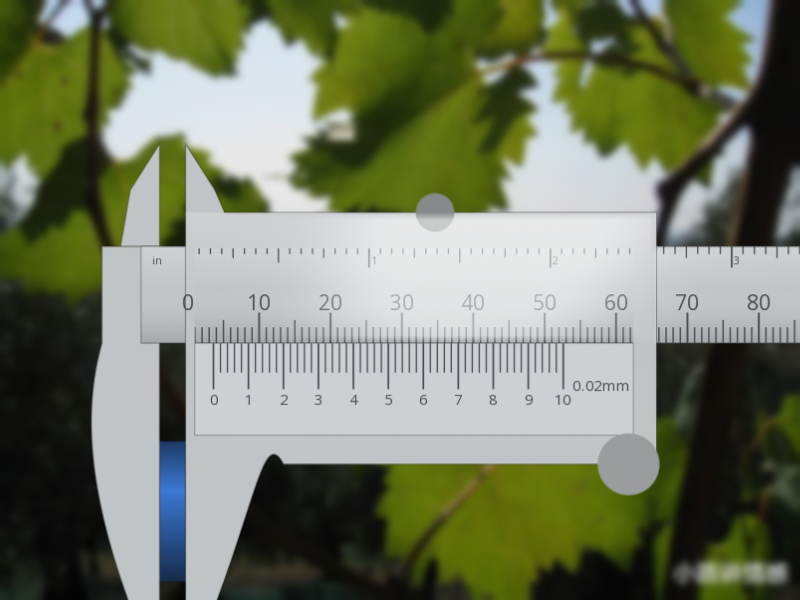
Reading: 3.6 (mm)
